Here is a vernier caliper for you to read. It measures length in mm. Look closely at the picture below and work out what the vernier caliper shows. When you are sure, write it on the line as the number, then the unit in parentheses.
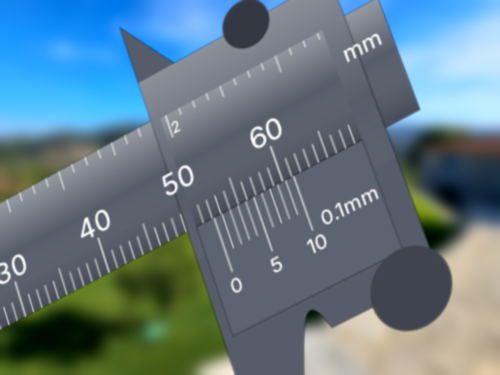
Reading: 52.2 (mm)
